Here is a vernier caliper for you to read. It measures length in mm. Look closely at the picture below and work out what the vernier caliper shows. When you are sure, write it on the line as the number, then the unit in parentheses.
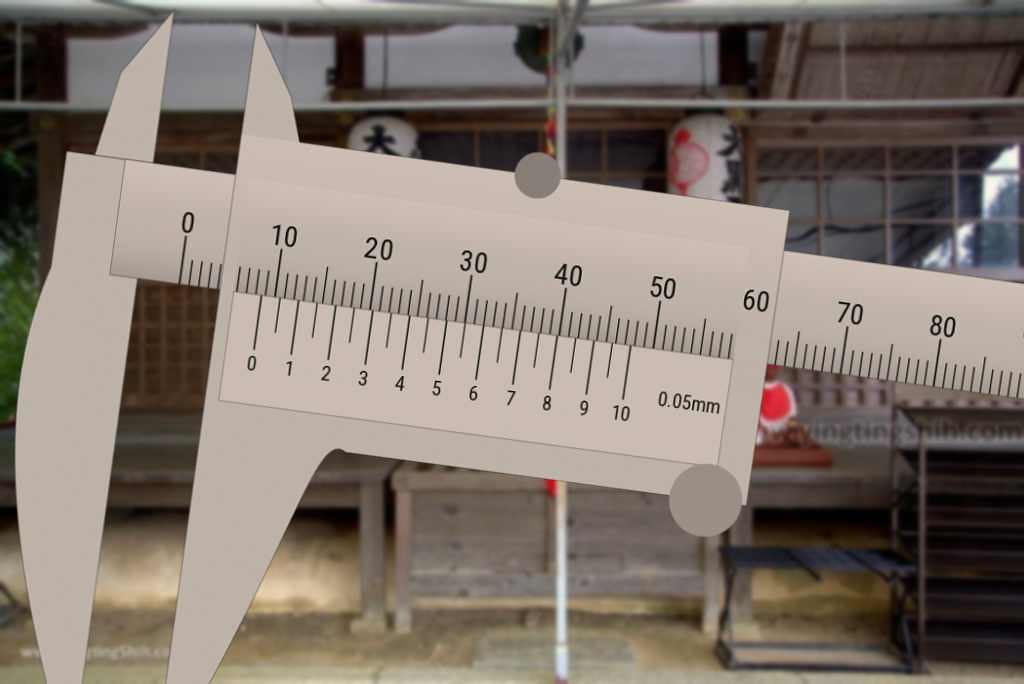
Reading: 8.6 (mm)
